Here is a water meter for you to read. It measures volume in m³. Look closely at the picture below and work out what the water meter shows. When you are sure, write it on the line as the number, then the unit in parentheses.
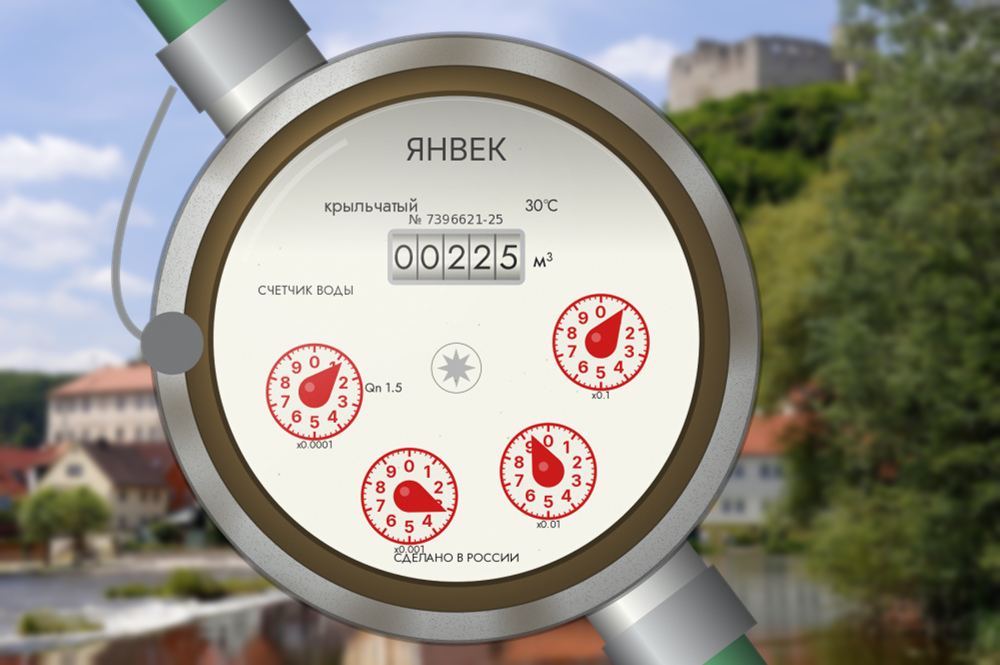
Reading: 225.0931 (m³)
